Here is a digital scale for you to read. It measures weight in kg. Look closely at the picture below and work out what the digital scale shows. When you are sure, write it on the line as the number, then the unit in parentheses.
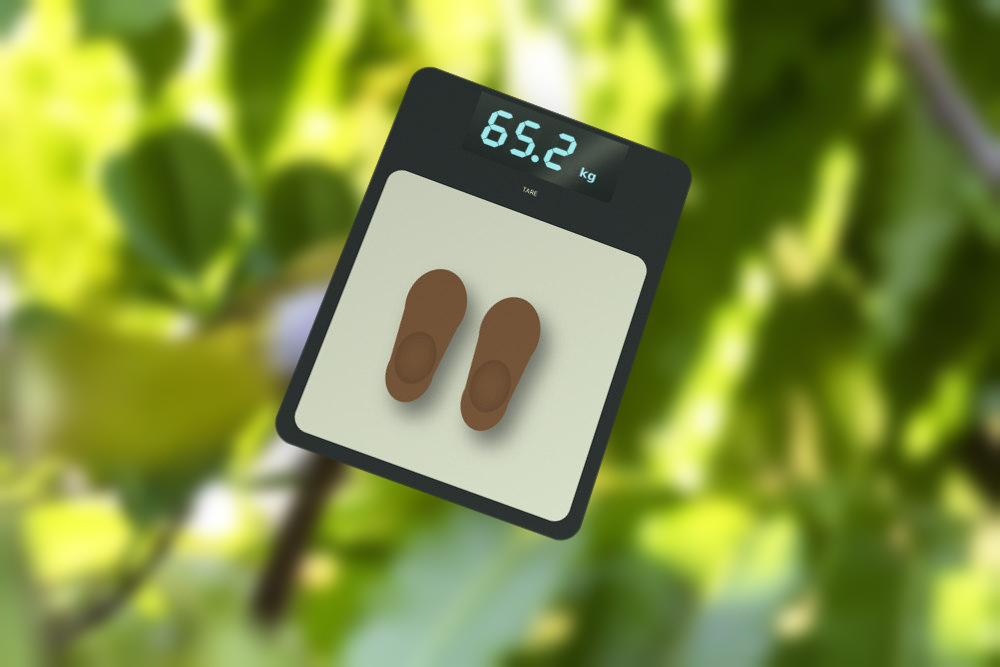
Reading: 65.2 (kg)
